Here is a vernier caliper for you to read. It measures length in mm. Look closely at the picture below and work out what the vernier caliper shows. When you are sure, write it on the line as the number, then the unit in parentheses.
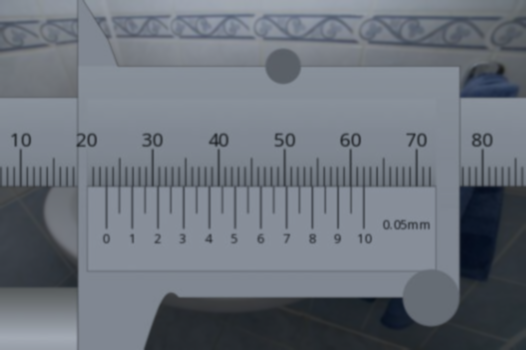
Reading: 23.0 (mm)
